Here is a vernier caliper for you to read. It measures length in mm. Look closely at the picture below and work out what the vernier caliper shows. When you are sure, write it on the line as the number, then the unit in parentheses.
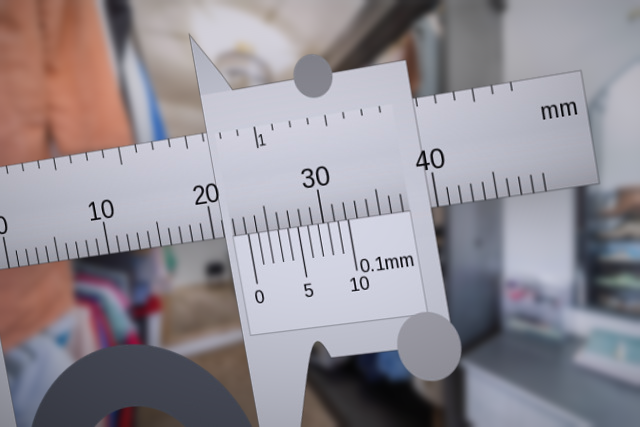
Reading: 23.2 (mm)
